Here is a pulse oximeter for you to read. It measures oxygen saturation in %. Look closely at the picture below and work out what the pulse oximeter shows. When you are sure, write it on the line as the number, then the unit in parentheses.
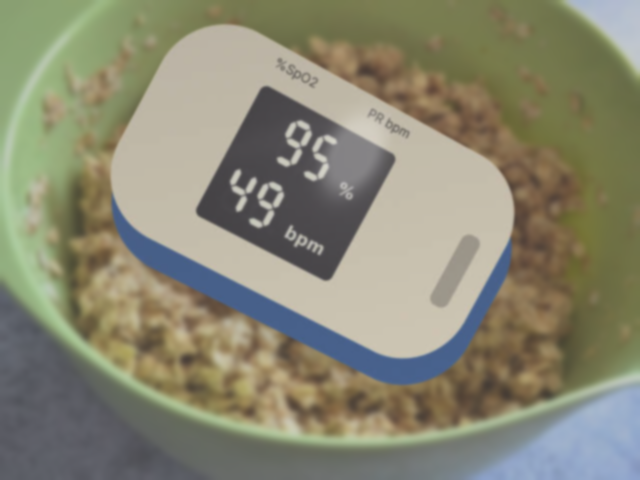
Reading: 95 (%)
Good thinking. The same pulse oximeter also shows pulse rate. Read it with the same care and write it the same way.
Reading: 49 (bpm)
